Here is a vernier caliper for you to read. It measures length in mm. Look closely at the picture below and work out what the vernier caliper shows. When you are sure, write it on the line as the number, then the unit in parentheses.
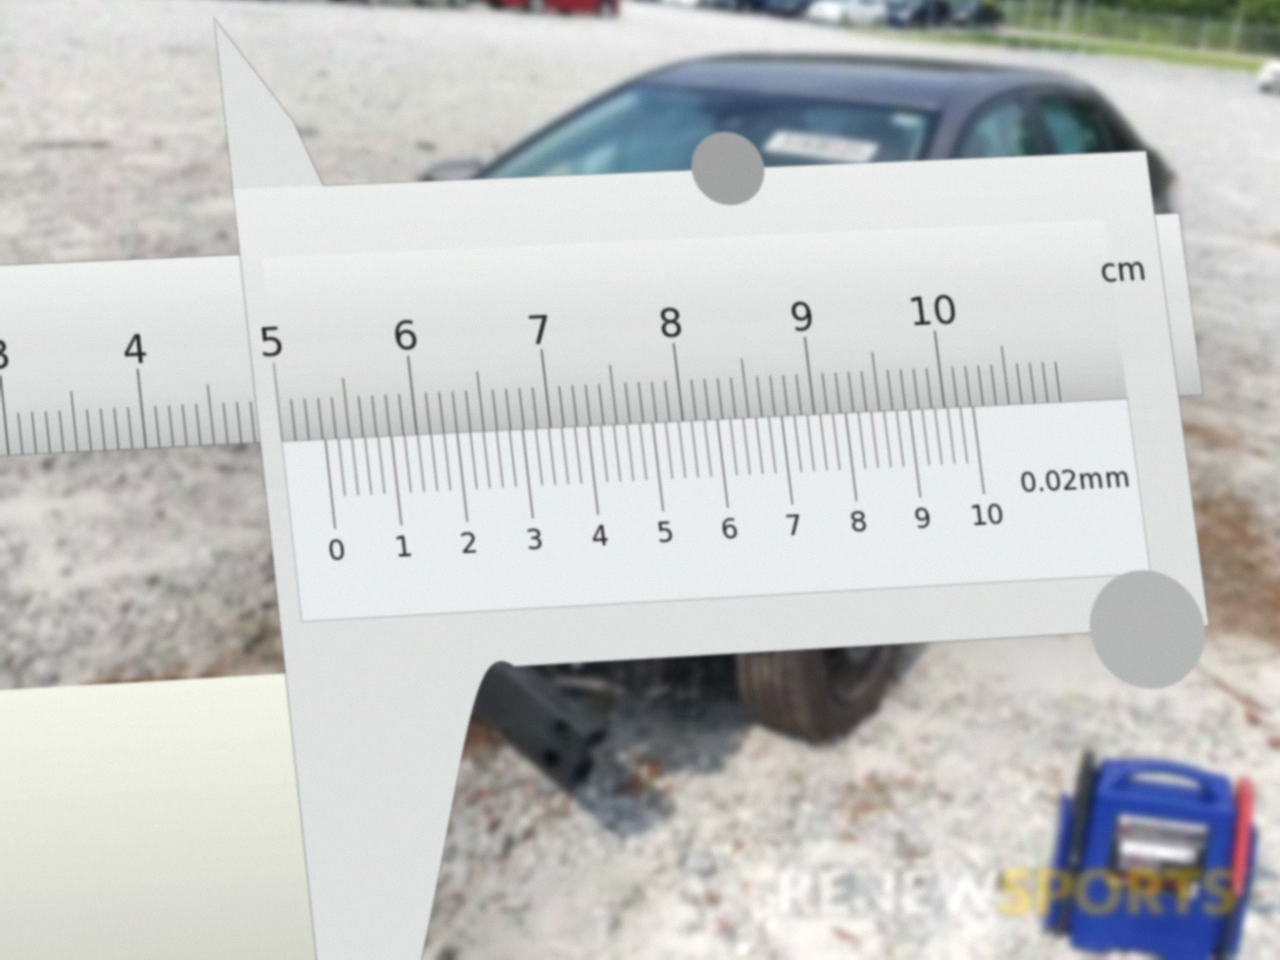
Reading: 53.2 (mm)
